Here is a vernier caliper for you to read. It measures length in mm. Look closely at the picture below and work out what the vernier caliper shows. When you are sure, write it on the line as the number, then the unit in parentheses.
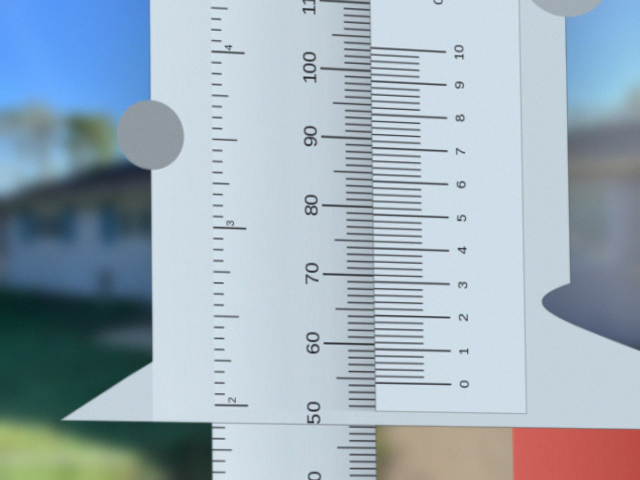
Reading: 54.4 (mm)
